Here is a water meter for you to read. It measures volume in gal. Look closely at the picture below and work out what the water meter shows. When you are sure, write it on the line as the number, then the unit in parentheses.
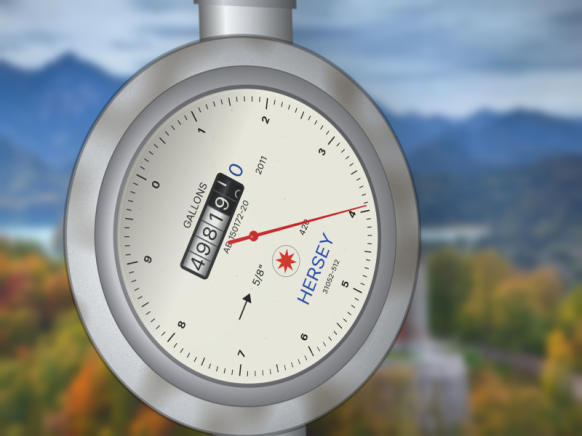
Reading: 4981913.9 (gal)
